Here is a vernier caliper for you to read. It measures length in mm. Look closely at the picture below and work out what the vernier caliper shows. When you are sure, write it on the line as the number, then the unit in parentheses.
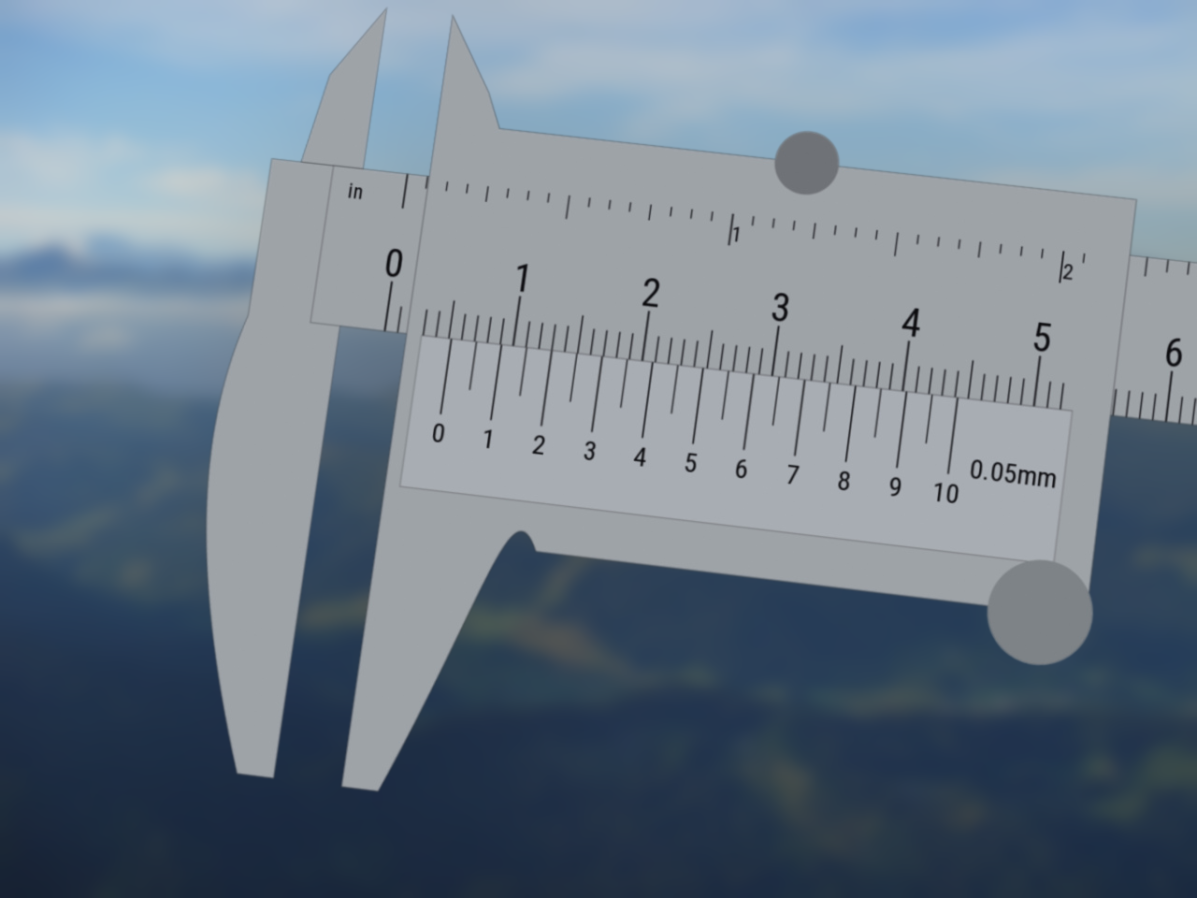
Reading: 5.2 (mm)
